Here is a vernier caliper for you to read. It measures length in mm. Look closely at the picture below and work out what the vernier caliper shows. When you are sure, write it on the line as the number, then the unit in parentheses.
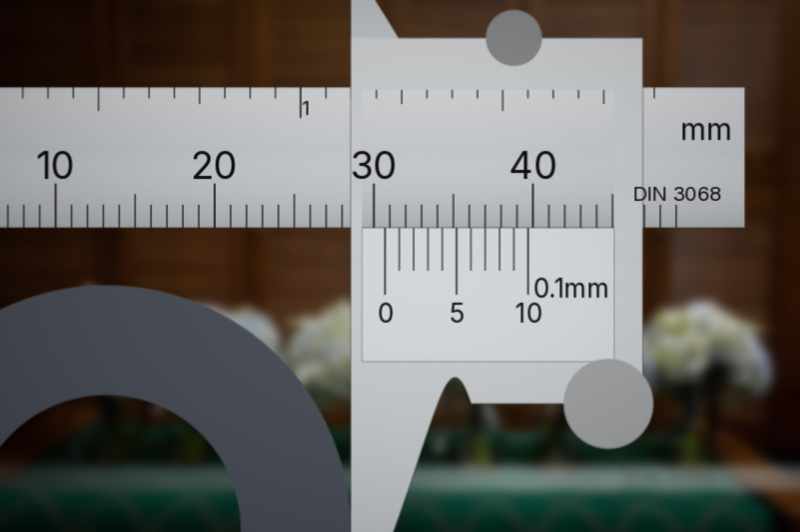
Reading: 30.7 (mm)
